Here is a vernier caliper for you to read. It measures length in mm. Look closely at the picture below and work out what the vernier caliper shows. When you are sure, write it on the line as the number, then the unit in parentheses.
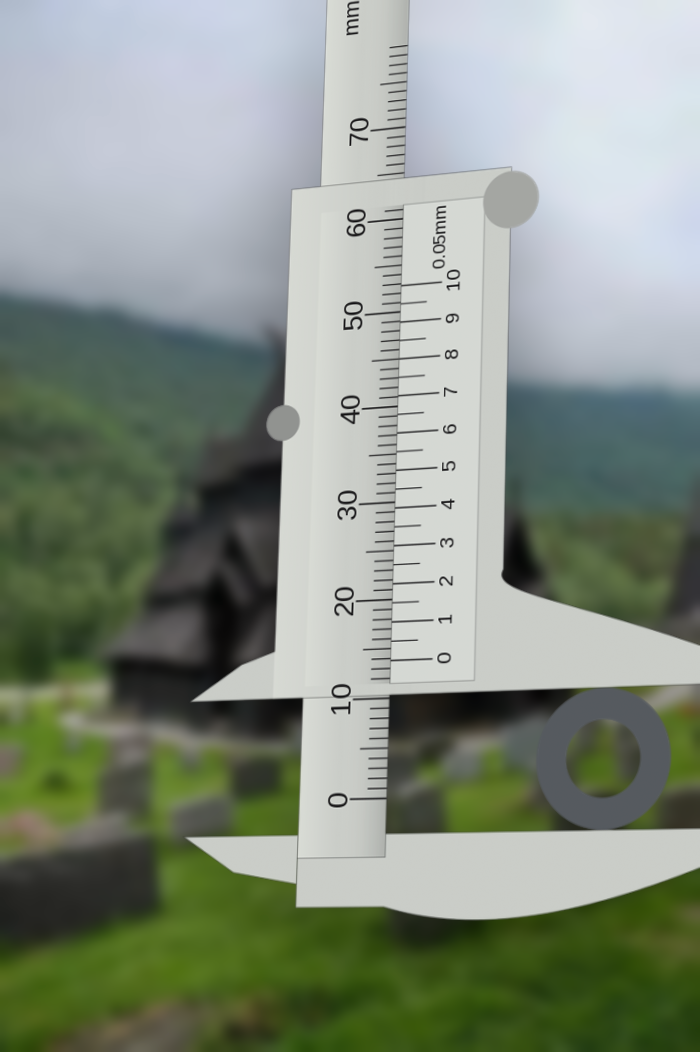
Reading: 13.8 (mm)
